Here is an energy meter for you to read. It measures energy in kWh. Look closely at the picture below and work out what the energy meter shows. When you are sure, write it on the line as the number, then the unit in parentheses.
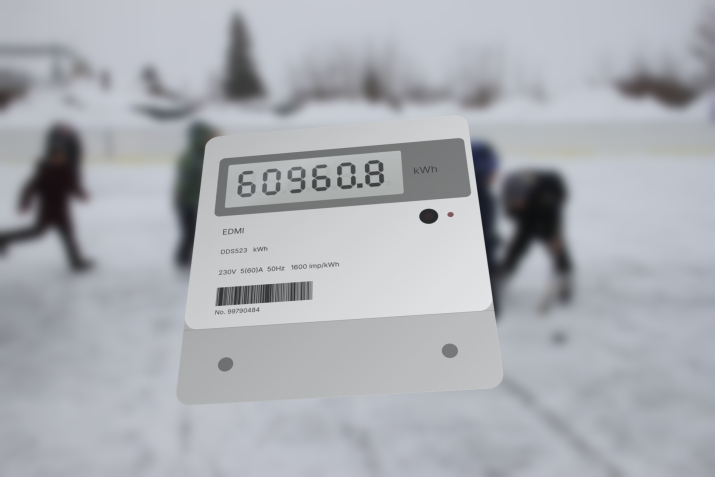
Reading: 60960.8 (kWh)
